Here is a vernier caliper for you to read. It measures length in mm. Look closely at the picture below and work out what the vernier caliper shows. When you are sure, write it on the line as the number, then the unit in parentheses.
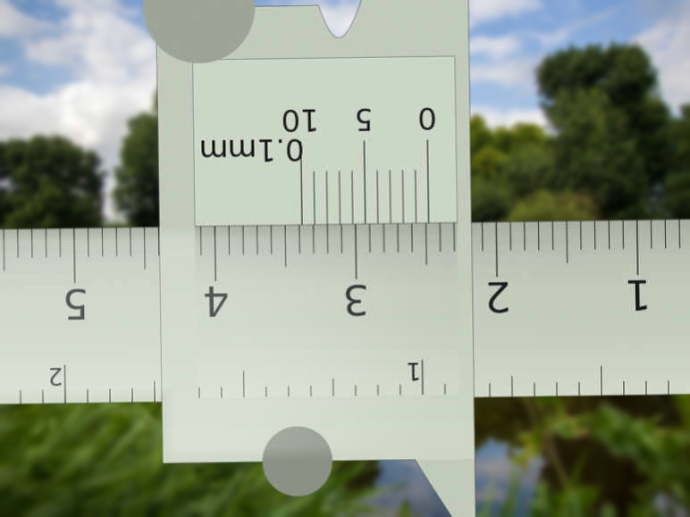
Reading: 24.8 (mm)
